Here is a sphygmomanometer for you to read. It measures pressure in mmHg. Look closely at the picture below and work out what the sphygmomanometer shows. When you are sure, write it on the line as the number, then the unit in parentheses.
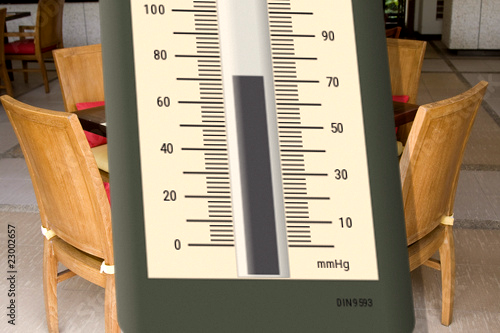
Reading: 72 (mmHg)
